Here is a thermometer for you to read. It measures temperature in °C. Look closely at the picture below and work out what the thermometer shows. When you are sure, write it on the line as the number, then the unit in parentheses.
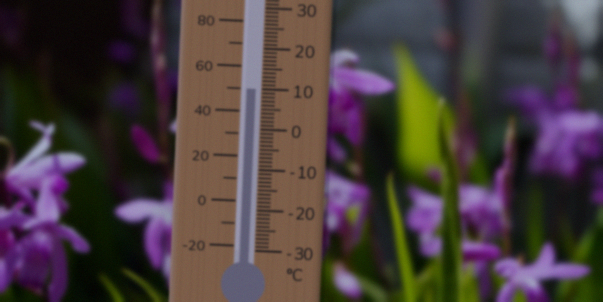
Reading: 10 (°C)
